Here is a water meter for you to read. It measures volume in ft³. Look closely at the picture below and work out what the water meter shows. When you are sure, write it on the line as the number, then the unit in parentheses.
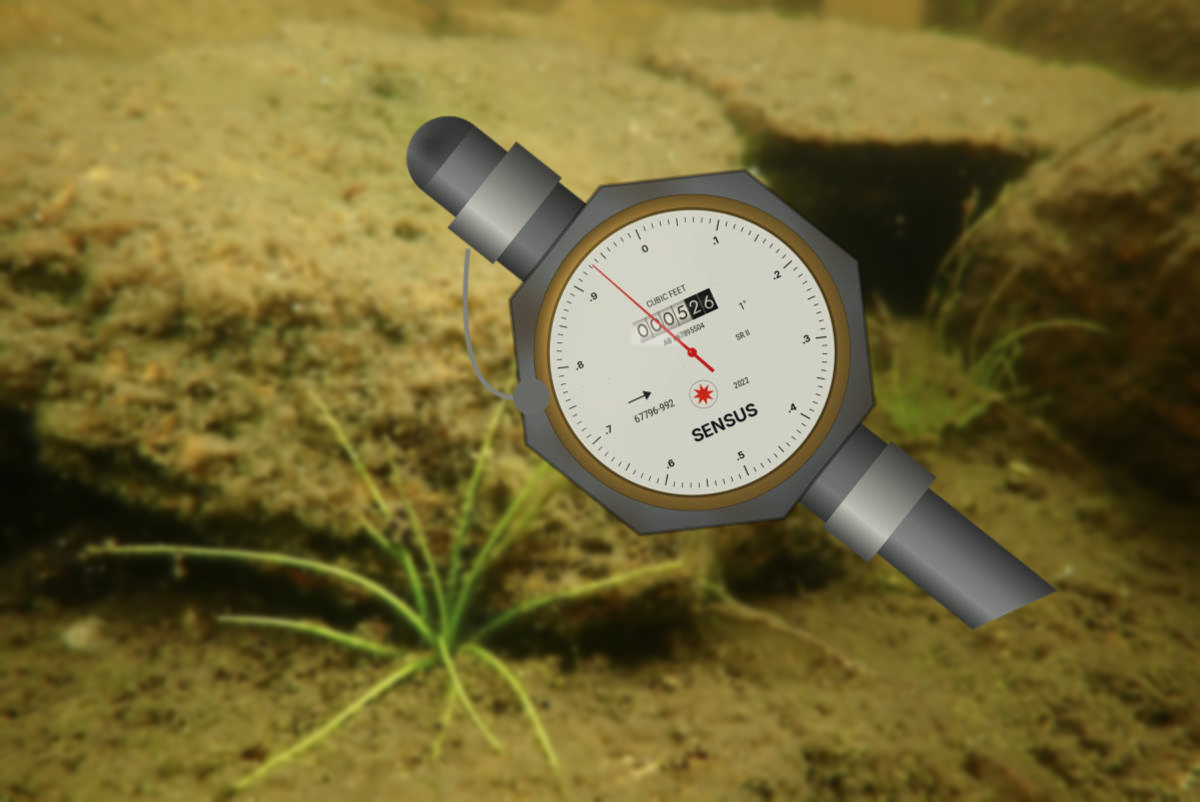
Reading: 525.93 (ft³)
